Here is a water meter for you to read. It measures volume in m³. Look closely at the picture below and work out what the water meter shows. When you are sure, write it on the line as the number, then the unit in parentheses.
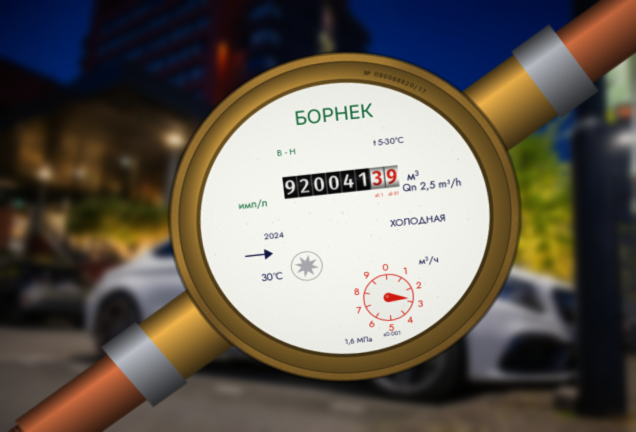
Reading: 920041.392 (m³)
